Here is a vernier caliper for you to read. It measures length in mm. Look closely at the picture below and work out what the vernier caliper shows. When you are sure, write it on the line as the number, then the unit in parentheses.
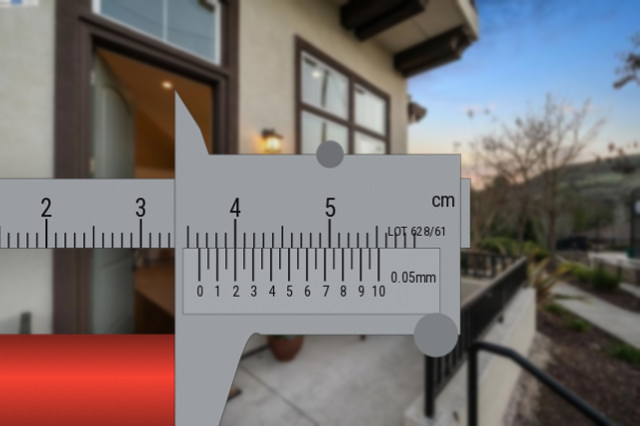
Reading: 36.2 (mm)
